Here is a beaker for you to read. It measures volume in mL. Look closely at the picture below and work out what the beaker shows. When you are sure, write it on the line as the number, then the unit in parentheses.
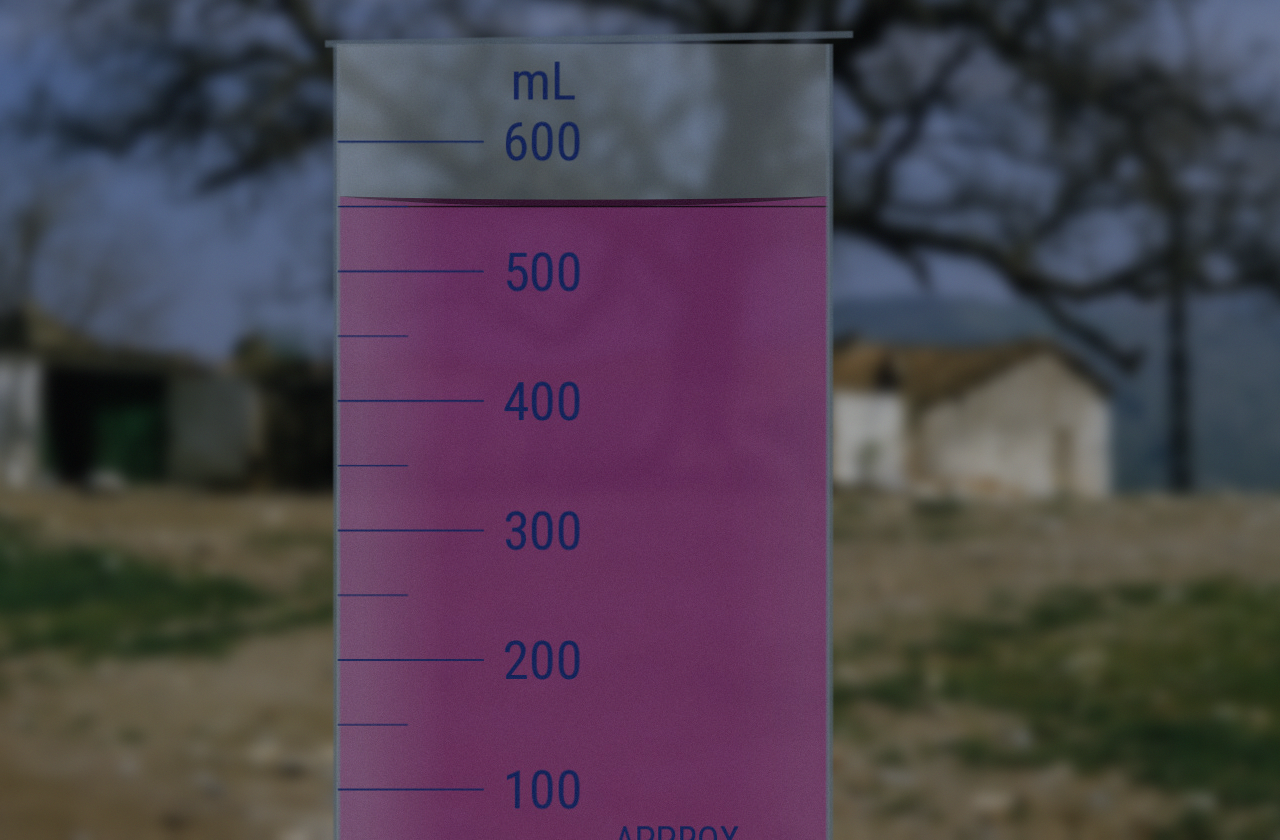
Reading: 550 (mL)
